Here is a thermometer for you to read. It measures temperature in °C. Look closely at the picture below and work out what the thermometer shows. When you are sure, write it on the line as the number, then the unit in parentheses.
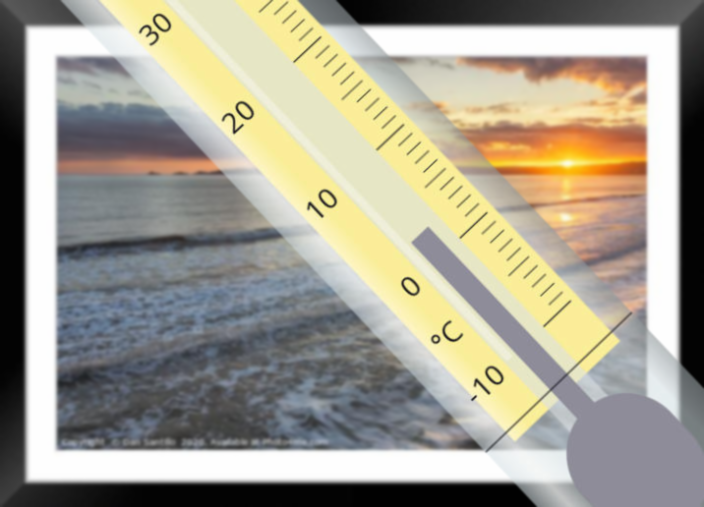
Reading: 2.5 (°C)
